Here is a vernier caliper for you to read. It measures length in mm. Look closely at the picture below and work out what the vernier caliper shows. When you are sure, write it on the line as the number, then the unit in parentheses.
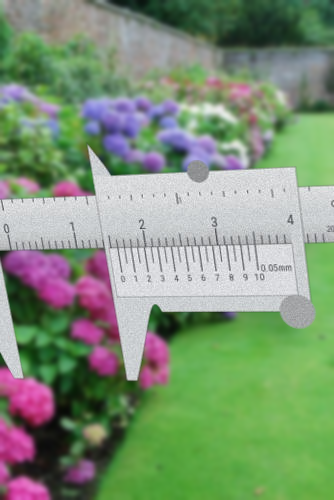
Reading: 16.0 (mm)
